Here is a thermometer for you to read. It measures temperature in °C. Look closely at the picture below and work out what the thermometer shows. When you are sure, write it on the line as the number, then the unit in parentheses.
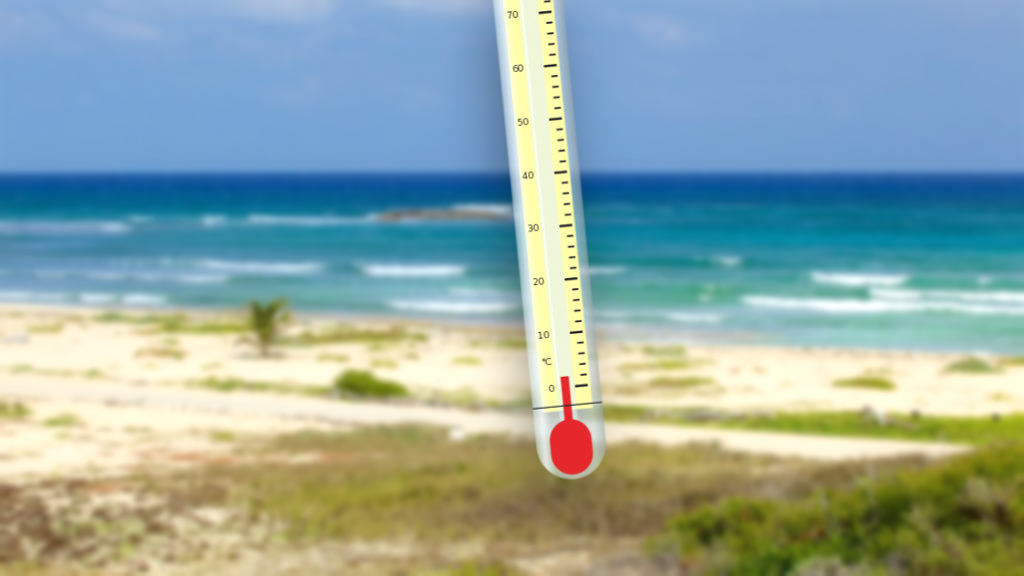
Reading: 2 (°C)
